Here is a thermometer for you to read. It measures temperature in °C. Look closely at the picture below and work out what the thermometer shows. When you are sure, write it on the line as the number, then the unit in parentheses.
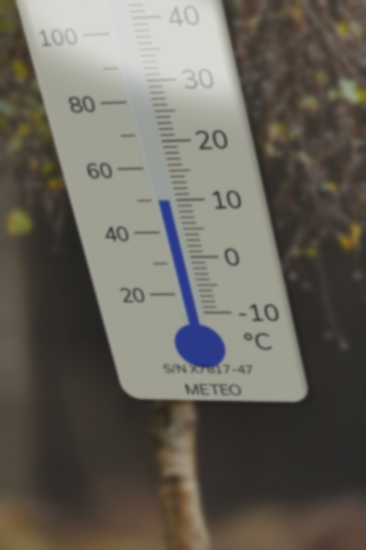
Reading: 10 (°C)
